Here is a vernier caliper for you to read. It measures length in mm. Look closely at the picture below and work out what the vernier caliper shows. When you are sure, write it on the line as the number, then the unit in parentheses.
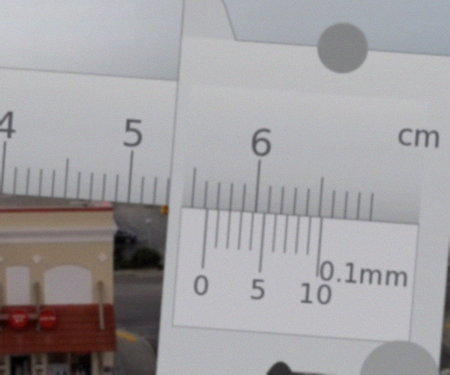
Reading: 56.2 (mm)
